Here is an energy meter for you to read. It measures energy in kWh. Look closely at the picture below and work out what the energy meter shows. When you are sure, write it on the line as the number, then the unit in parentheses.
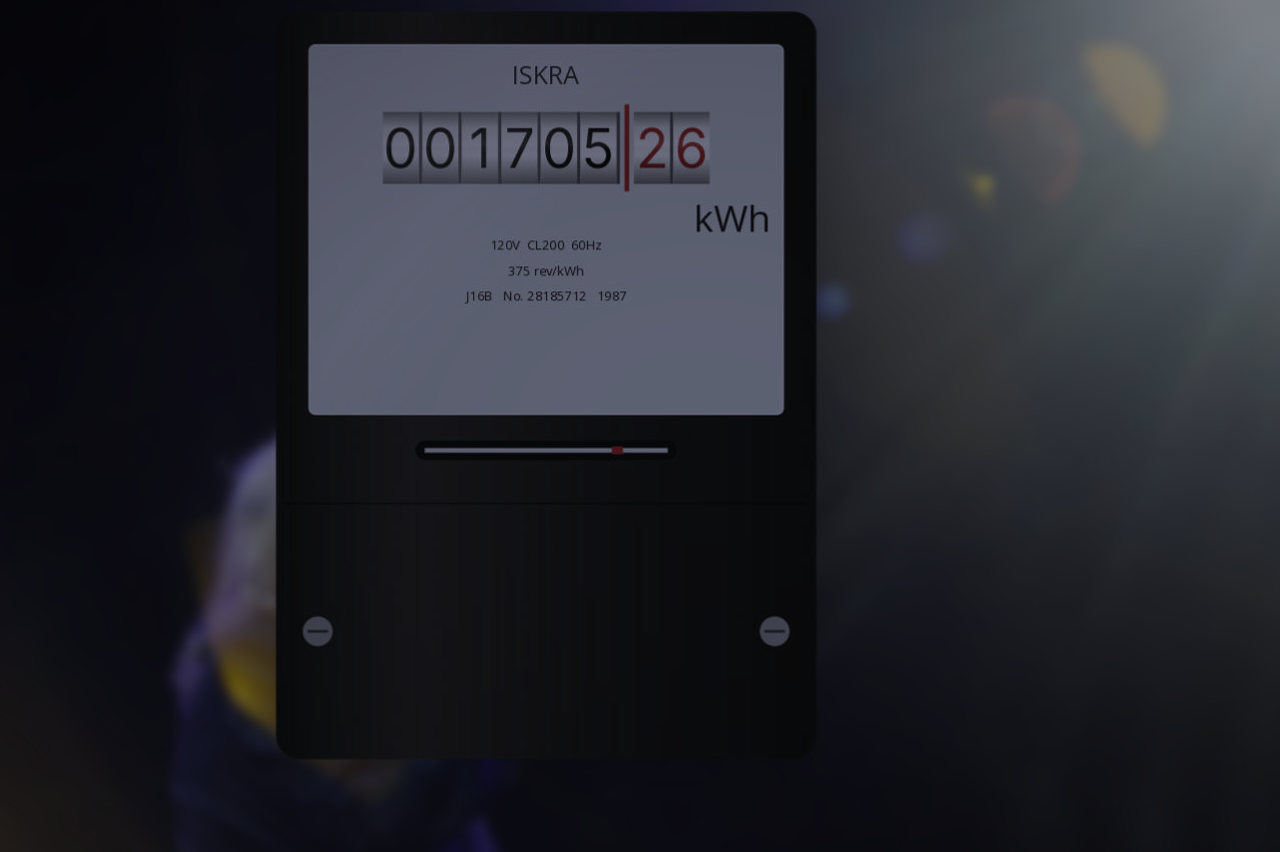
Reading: 1705.26 (kWh)
